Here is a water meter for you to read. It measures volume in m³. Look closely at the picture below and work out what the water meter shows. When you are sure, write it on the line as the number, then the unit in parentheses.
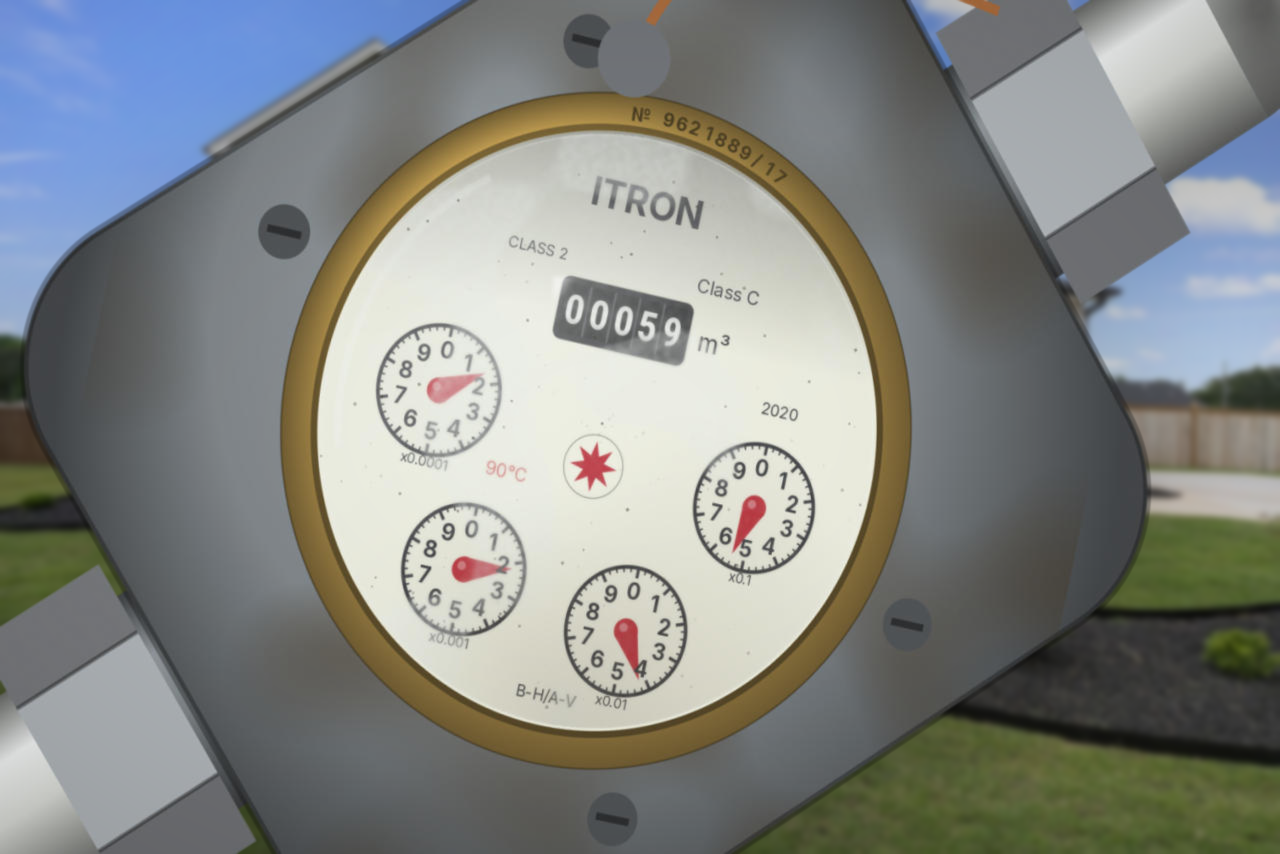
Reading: 59.5421 (m³)
